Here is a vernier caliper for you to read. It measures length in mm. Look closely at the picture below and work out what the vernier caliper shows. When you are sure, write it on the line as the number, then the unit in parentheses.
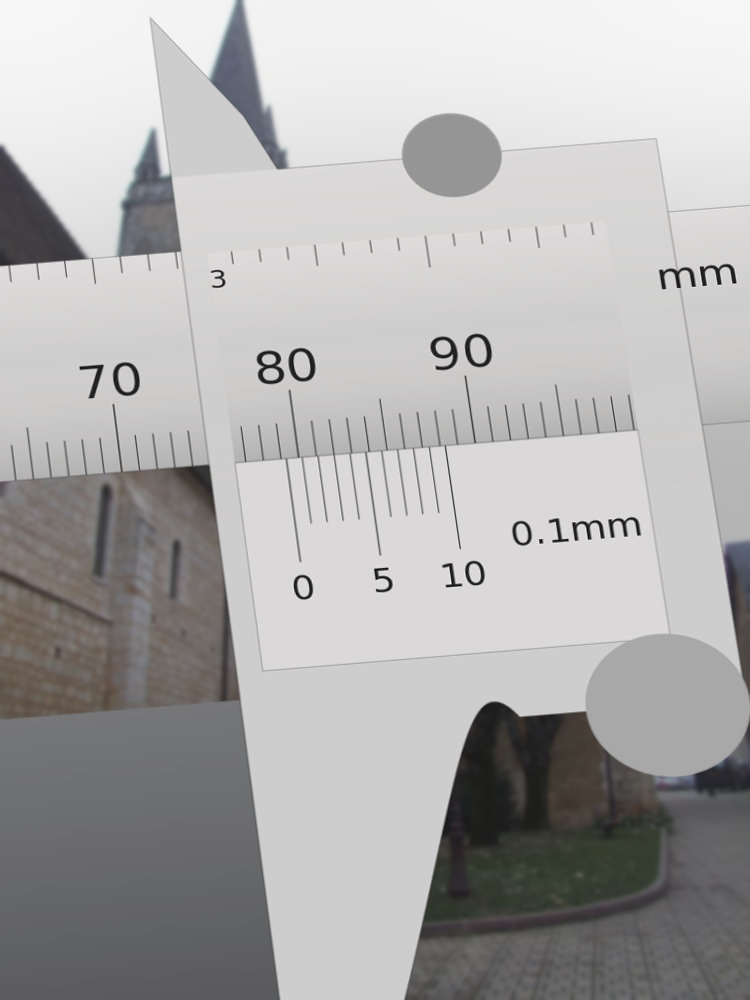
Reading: 79.3 (mm)
